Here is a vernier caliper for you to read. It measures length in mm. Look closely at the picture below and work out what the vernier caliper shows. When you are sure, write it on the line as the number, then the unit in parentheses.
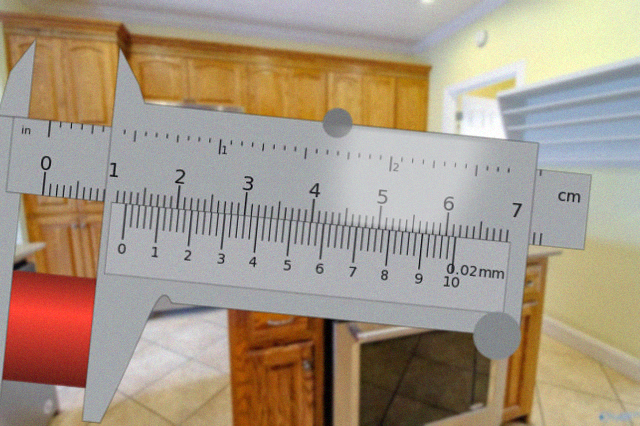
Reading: 12.4 (mm)
